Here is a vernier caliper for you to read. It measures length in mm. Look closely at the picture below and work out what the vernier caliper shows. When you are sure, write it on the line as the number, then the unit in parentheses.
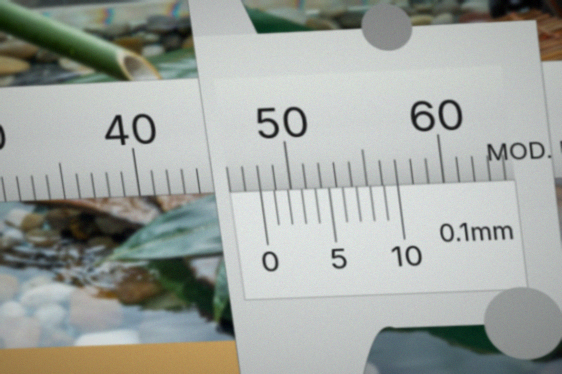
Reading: 48.0 (mm)
